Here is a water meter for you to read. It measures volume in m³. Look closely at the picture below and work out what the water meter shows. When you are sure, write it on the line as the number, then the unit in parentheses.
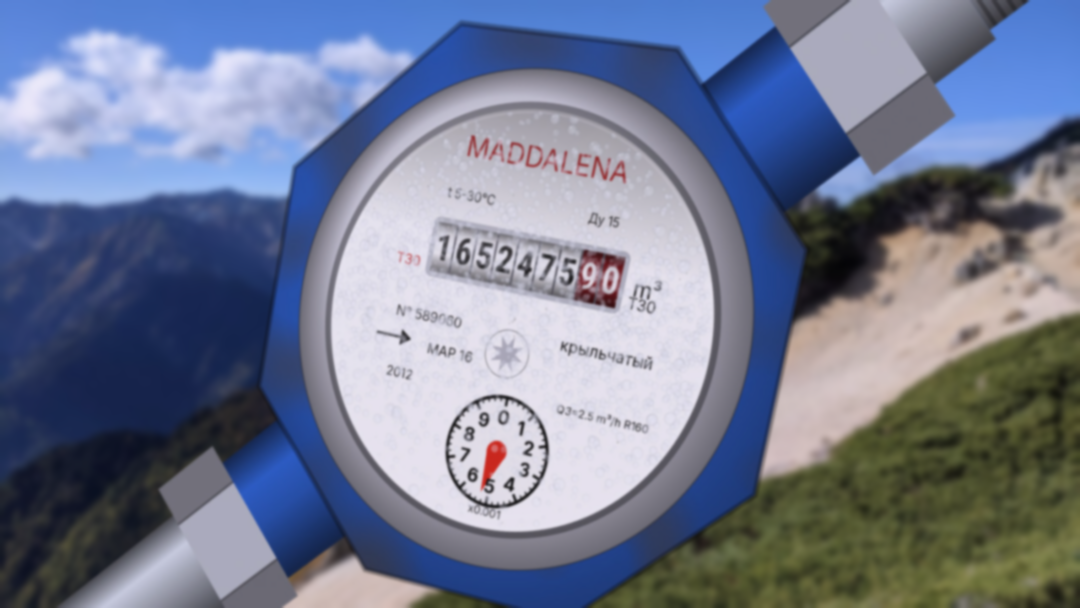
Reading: 1652475.905 (m³)
